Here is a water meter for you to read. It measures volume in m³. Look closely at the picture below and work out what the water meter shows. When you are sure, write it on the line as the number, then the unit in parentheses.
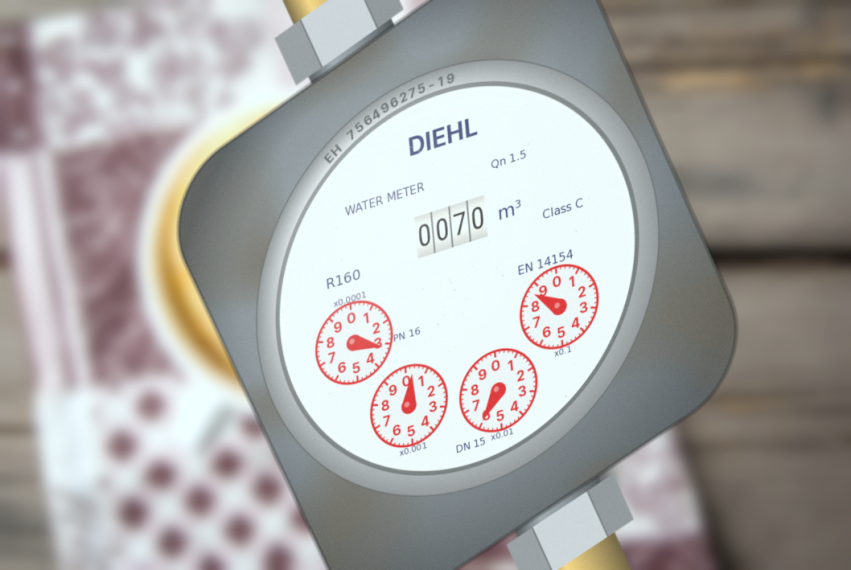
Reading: 70.8603 (m³)
